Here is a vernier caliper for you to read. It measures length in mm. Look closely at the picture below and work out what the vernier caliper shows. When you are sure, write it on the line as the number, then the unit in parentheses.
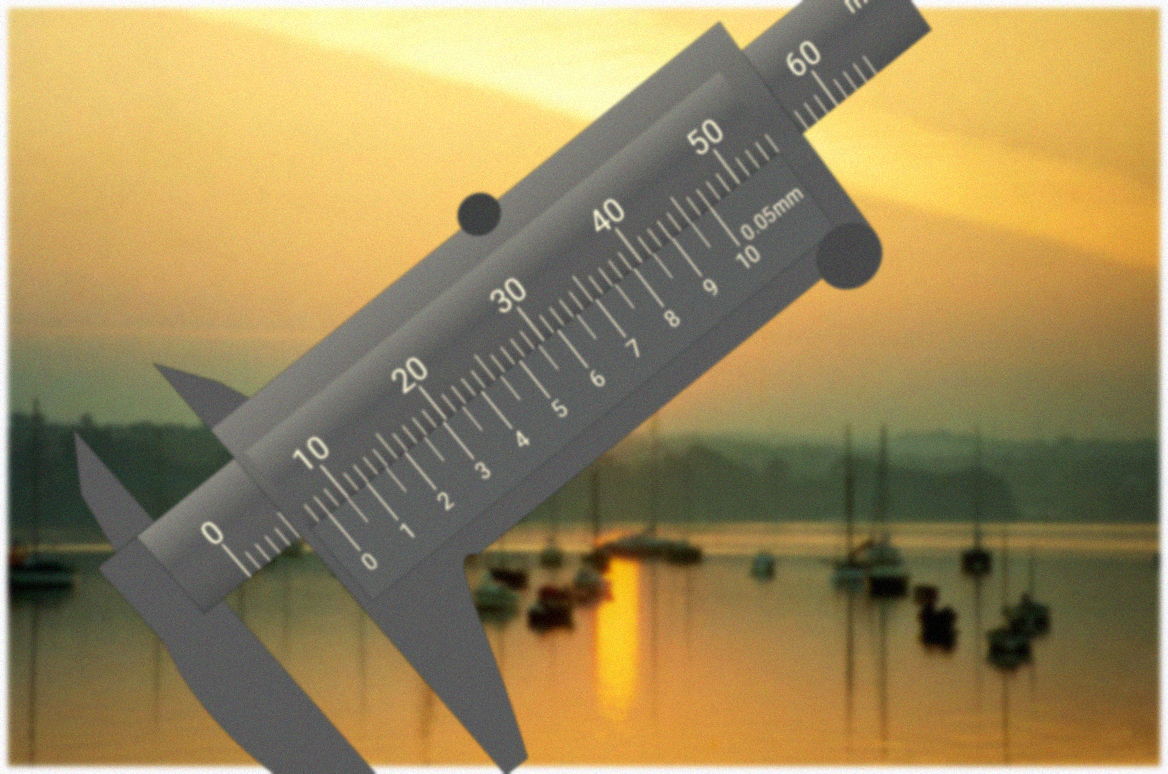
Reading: 8.0 (mm)
